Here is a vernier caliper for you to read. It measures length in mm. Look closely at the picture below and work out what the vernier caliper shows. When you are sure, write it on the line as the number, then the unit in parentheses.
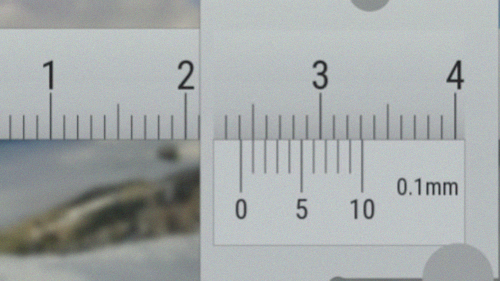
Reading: 24.1 (mm)
